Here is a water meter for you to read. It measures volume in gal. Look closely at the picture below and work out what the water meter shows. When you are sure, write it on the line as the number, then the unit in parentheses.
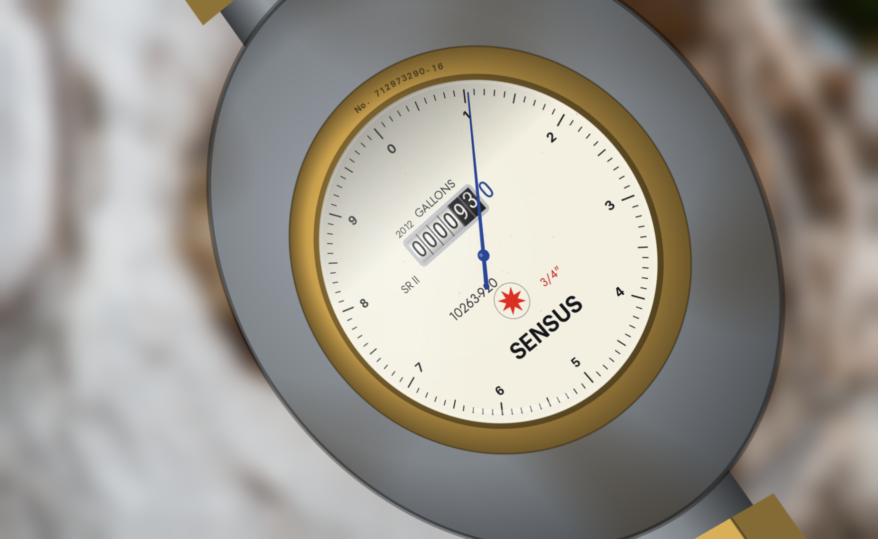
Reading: 931.0 (gal)
